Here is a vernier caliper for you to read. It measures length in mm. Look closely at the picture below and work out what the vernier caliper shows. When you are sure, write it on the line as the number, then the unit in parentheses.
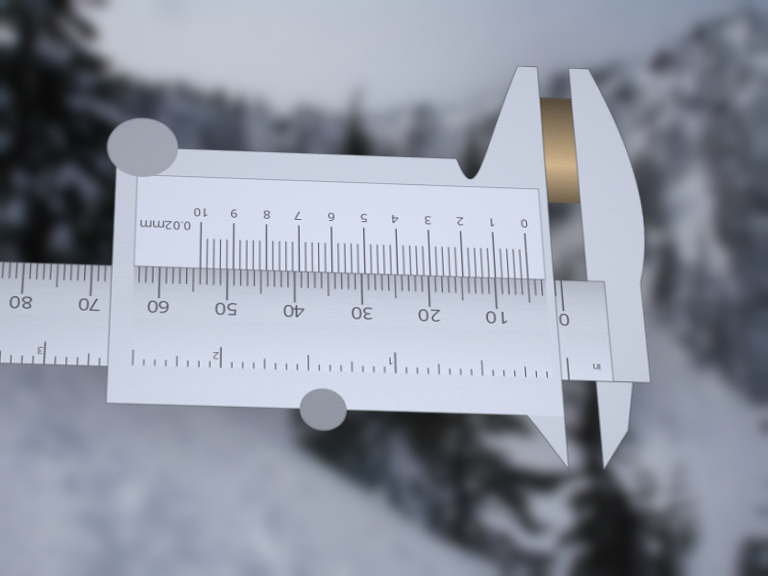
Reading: 5.0 (mm)
